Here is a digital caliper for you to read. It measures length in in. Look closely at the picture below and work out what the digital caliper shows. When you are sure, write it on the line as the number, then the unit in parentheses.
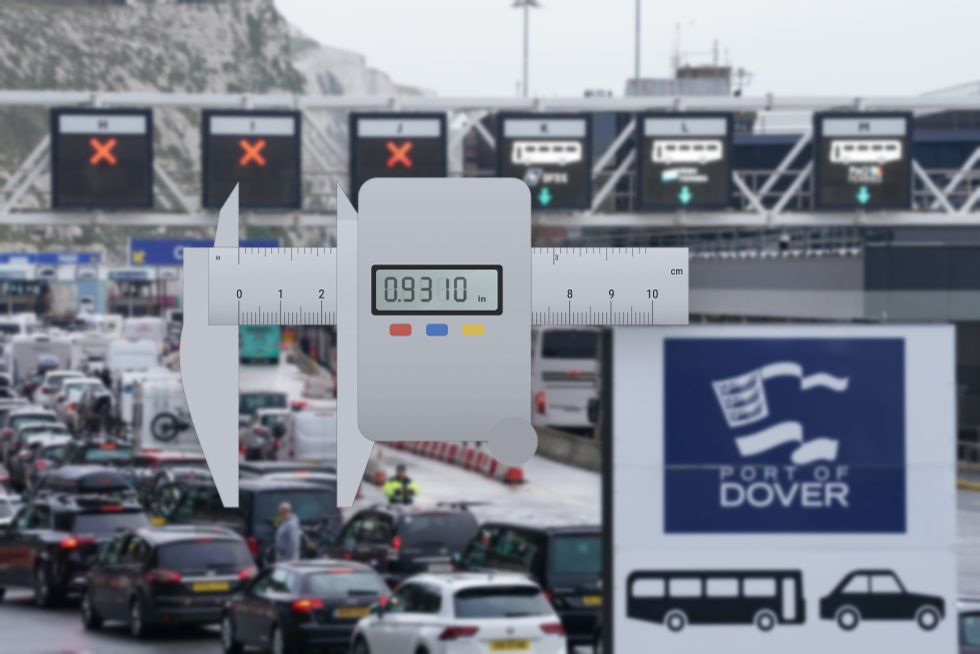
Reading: 0.9310 (in)
